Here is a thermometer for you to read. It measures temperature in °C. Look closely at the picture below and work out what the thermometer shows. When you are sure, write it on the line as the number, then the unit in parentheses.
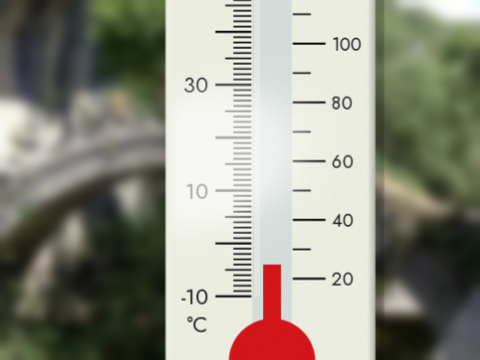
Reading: -4 (°C)
